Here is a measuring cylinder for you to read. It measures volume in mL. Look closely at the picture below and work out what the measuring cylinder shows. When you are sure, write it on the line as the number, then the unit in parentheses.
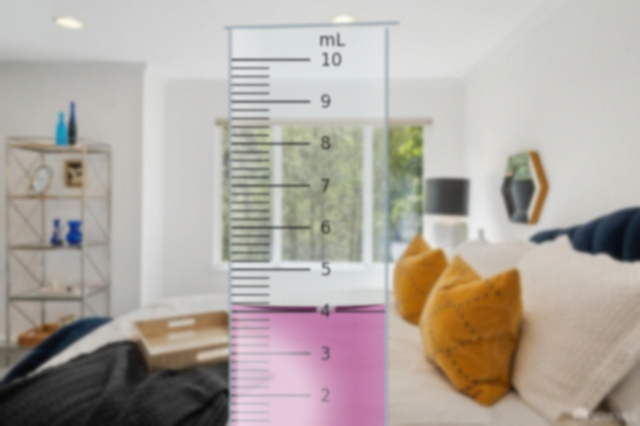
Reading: 4 (mL)
